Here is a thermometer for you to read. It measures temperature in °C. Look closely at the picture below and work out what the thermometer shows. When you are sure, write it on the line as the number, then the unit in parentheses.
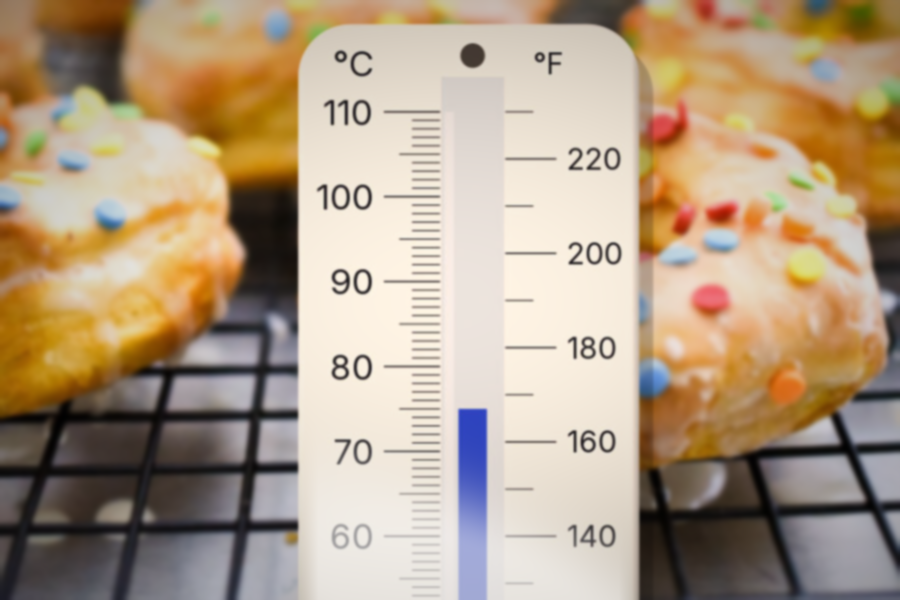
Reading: 75 (°C)
